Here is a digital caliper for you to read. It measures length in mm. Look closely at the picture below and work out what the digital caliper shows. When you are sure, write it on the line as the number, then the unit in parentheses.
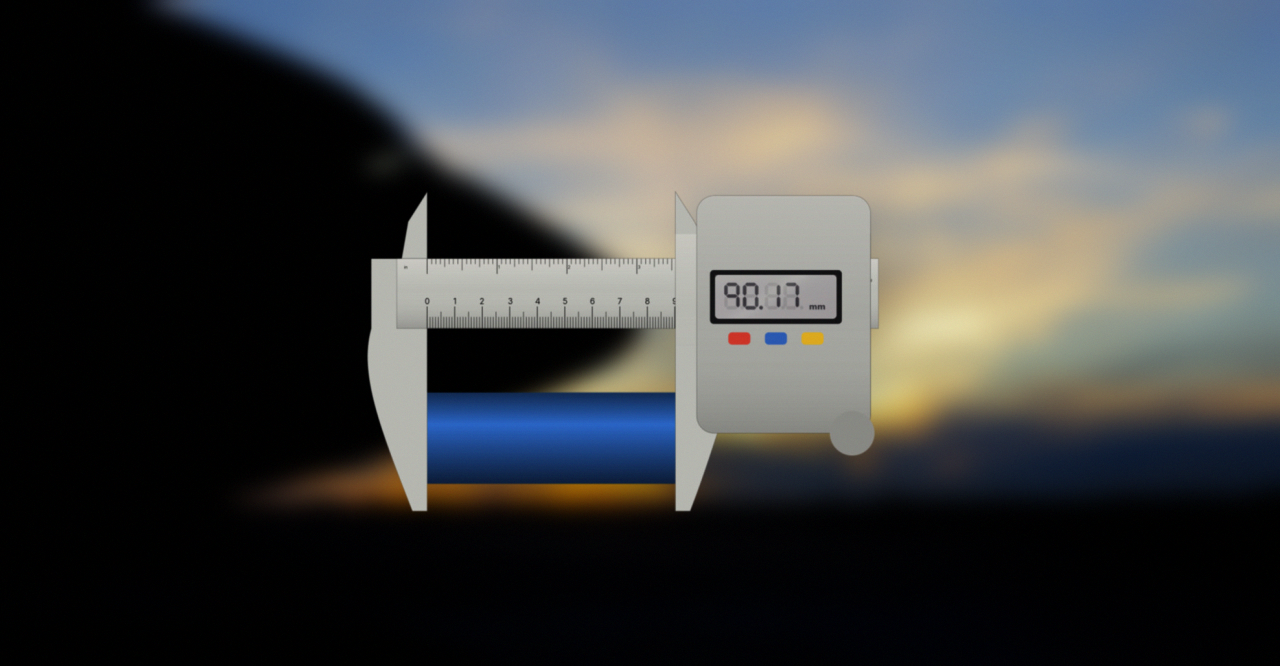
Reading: 90.17 (mm)
